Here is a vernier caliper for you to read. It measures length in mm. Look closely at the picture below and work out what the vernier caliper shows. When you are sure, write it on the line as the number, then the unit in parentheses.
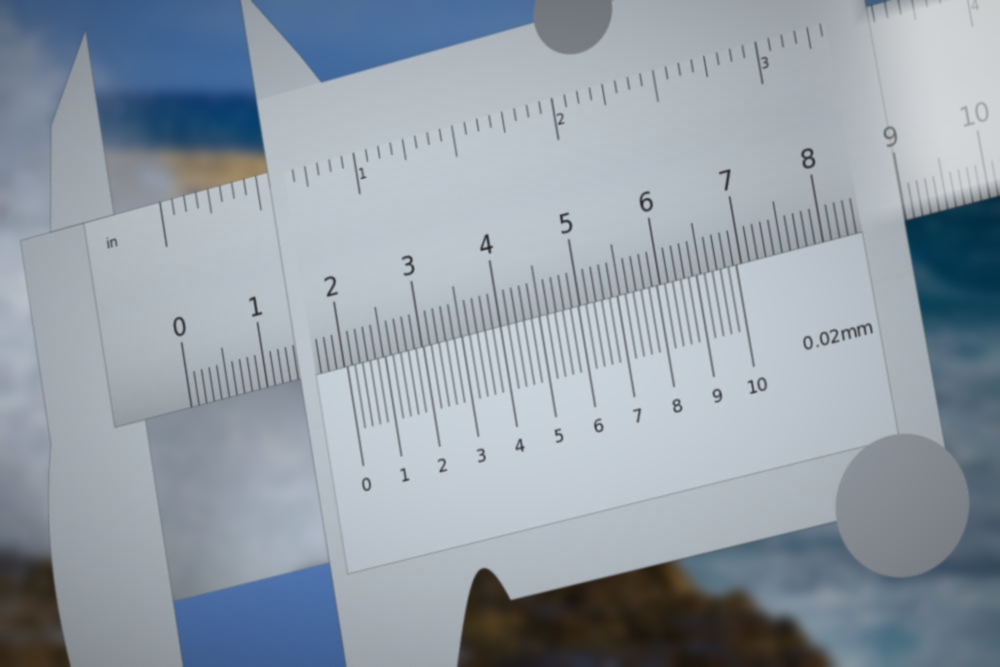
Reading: 20.4 (mm)
